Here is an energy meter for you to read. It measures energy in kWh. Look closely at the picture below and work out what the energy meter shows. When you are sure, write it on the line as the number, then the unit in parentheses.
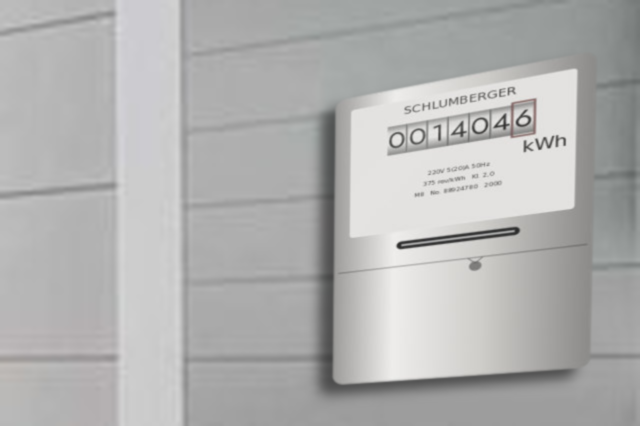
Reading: 1404.6 (kWh)
